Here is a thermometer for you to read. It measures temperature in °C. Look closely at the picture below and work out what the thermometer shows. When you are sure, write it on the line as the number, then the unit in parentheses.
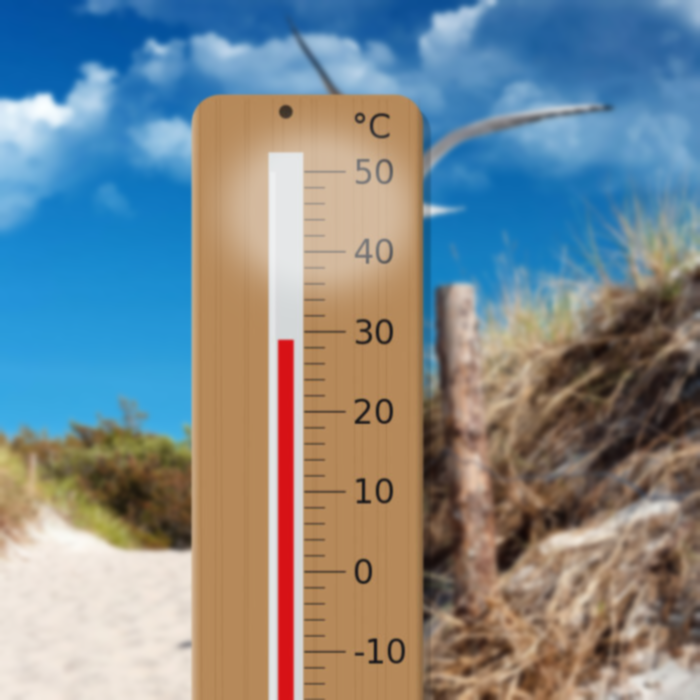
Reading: 29 (°C)
